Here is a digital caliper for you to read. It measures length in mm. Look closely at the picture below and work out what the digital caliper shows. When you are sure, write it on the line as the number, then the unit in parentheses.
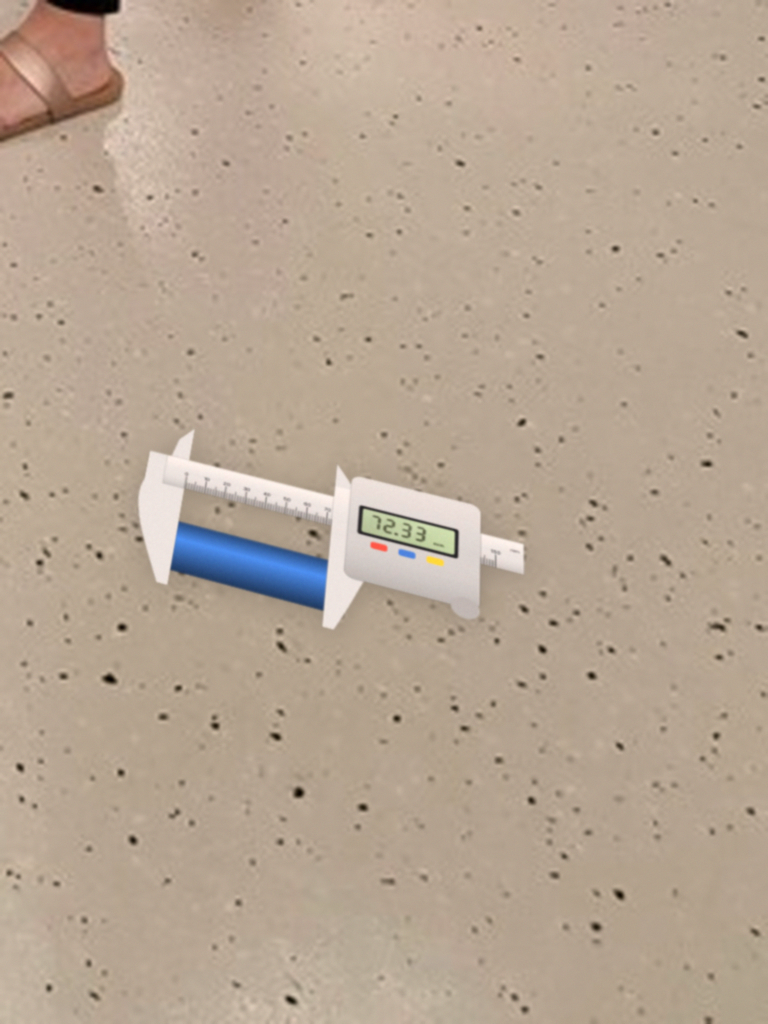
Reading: 72.33 (mm)
